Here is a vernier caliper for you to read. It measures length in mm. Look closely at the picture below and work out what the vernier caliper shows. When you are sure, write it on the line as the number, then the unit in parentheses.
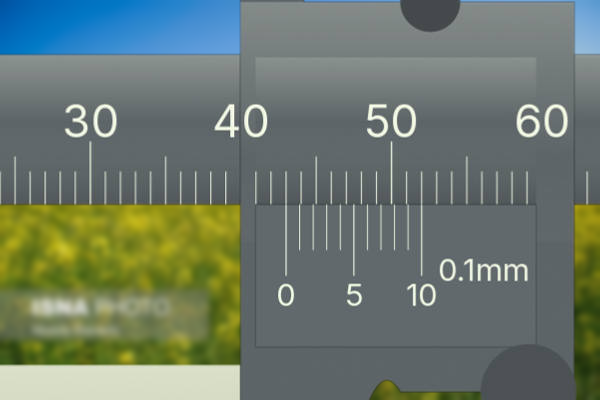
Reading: 43.0 (mm)
